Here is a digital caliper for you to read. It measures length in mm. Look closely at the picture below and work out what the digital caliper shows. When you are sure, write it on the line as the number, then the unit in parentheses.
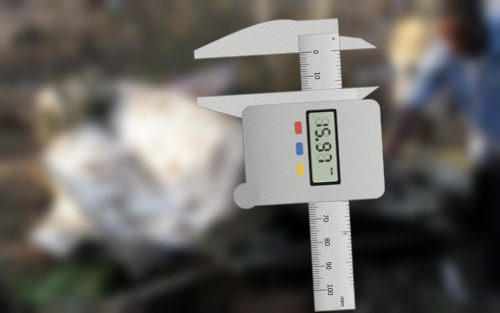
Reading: 15.97 (mm)
